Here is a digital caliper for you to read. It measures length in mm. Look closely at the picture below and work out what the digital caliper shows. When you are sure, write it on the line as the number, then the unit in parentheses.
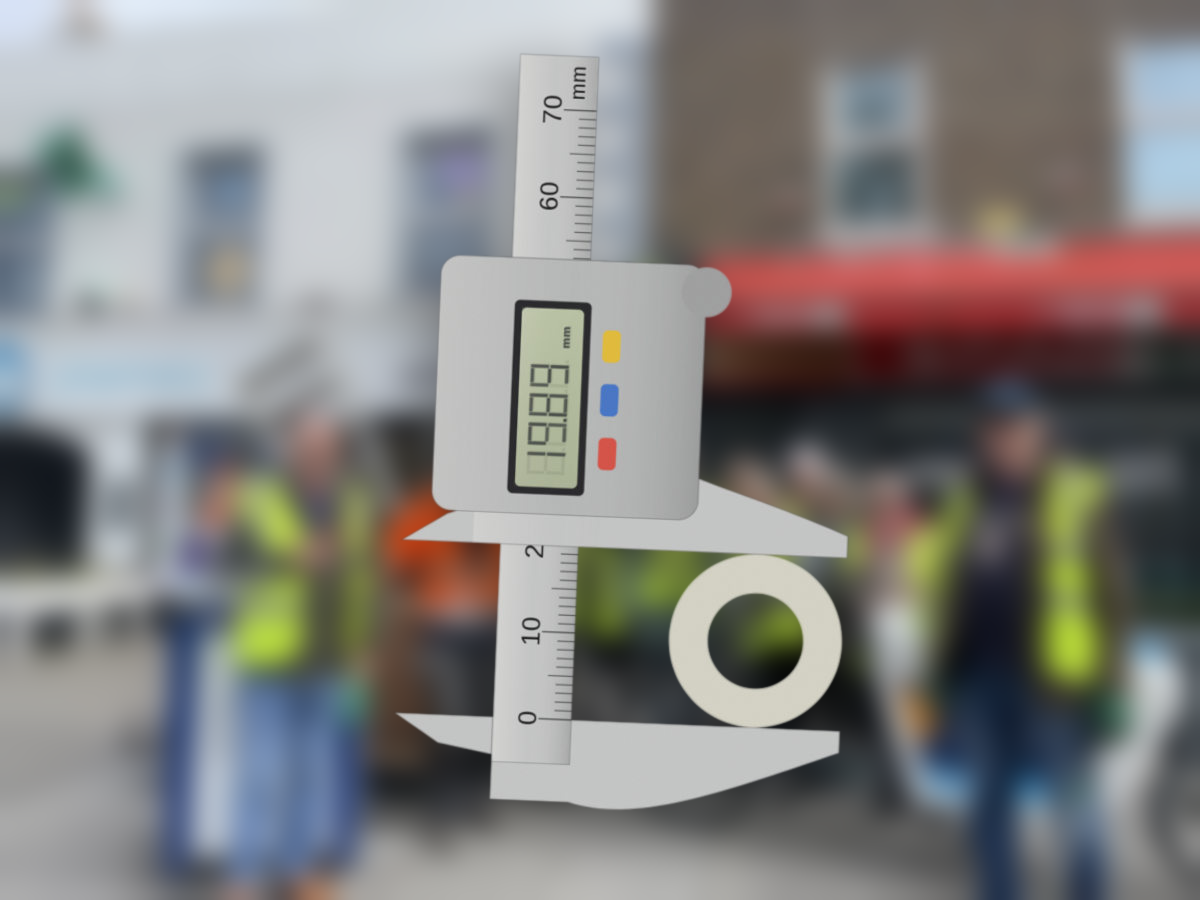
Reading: 19.89 (mm)
